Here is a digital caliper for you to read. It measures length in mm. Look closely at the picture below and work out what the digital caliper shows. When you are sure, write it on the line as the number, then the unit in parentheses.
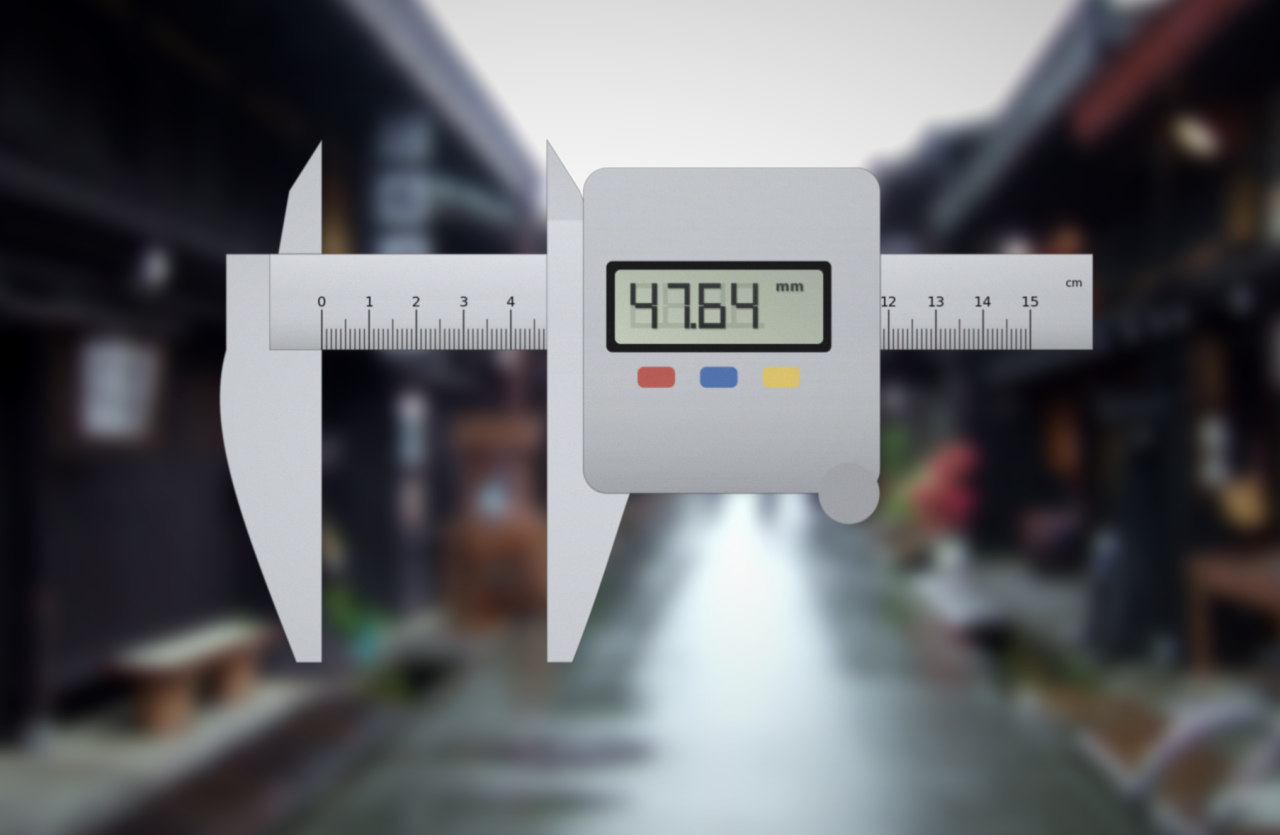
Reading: 47.64 (mm)
